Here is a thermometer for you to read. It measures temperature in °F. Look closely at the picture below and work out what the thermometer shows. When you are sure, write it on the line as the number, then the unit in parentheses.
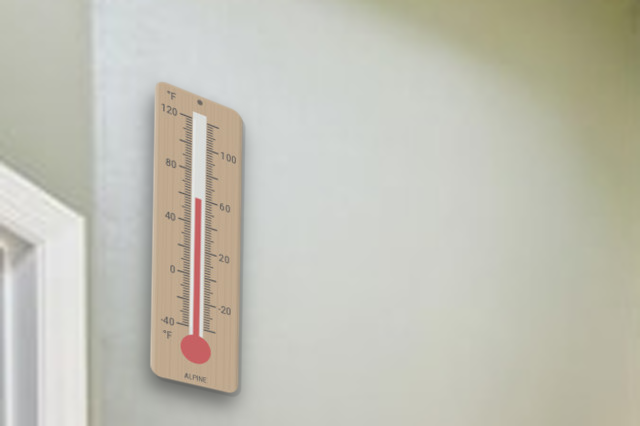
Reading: 60 (°F)
